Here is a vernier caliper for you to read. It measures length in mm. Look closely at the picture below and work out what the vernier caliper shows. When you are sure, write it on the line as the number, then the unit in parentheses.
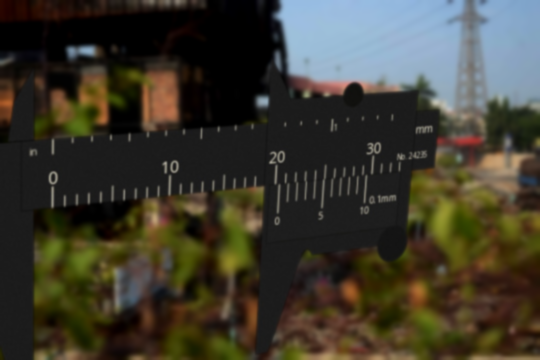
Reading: 20.4 (mm)
